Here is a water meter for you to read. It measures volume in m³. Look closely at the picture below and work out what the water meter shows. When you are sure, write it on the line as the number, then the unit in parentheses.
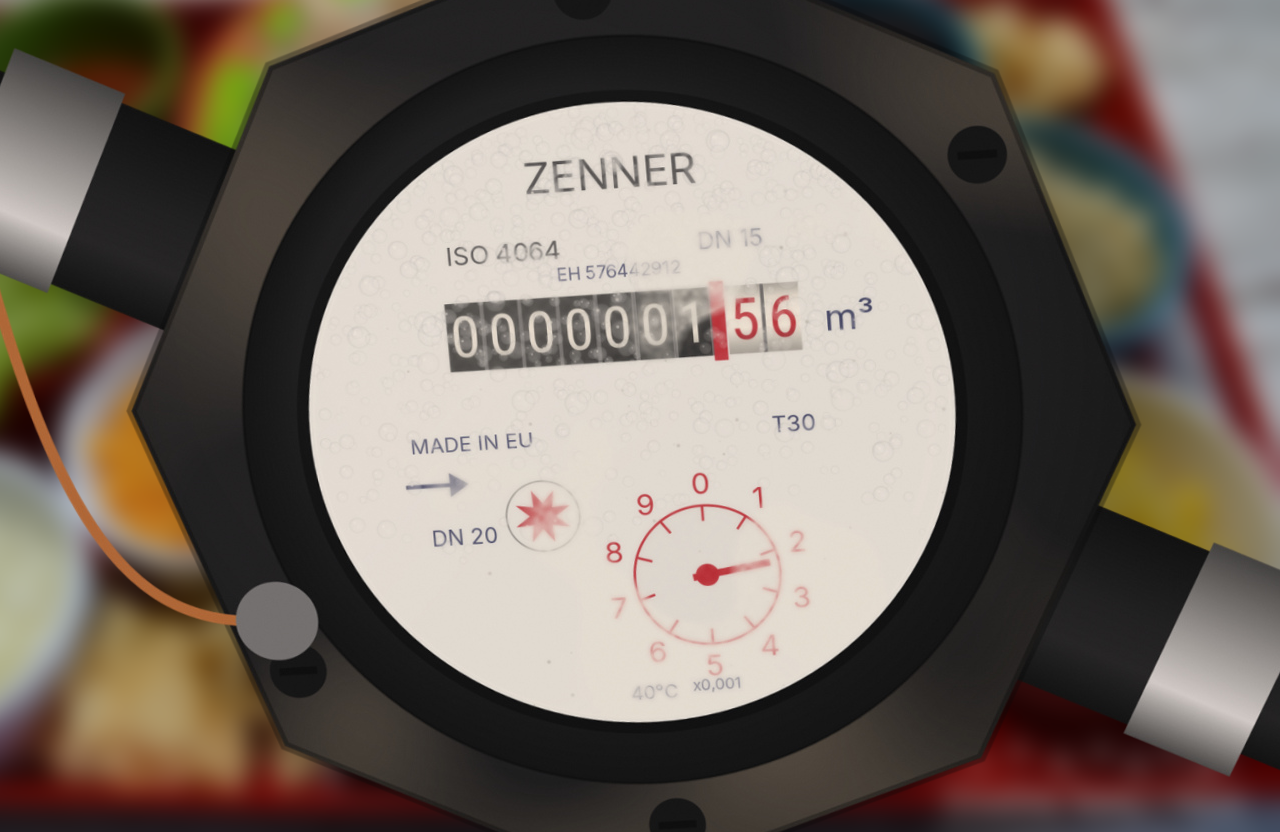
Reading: 1.562 (m³)
